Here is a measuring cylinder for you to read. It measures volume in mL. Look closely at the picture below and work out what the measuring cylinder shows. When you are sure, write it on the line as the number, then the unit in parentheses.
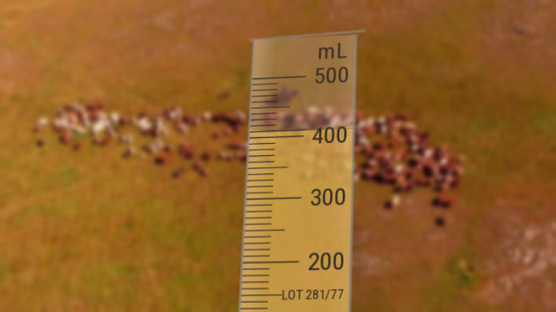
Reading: 410 (mL)
